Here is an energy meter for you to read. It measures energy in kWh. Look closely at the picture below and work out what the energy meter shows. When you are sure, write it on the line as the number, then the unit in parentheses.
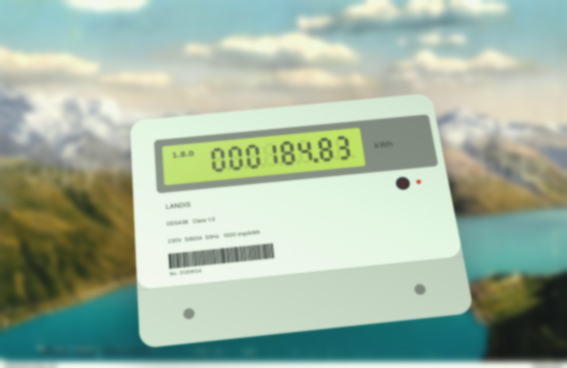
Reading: 184.83 (kWh)
